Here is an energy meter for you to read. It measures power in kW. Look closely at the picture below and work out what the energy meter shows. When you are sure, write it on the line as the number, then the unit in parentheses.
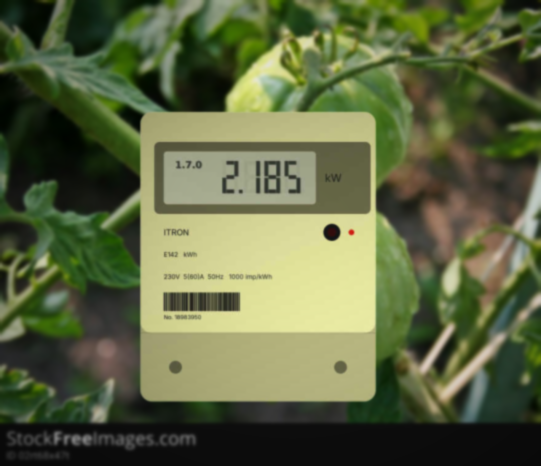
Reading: 2.185 (kW)
